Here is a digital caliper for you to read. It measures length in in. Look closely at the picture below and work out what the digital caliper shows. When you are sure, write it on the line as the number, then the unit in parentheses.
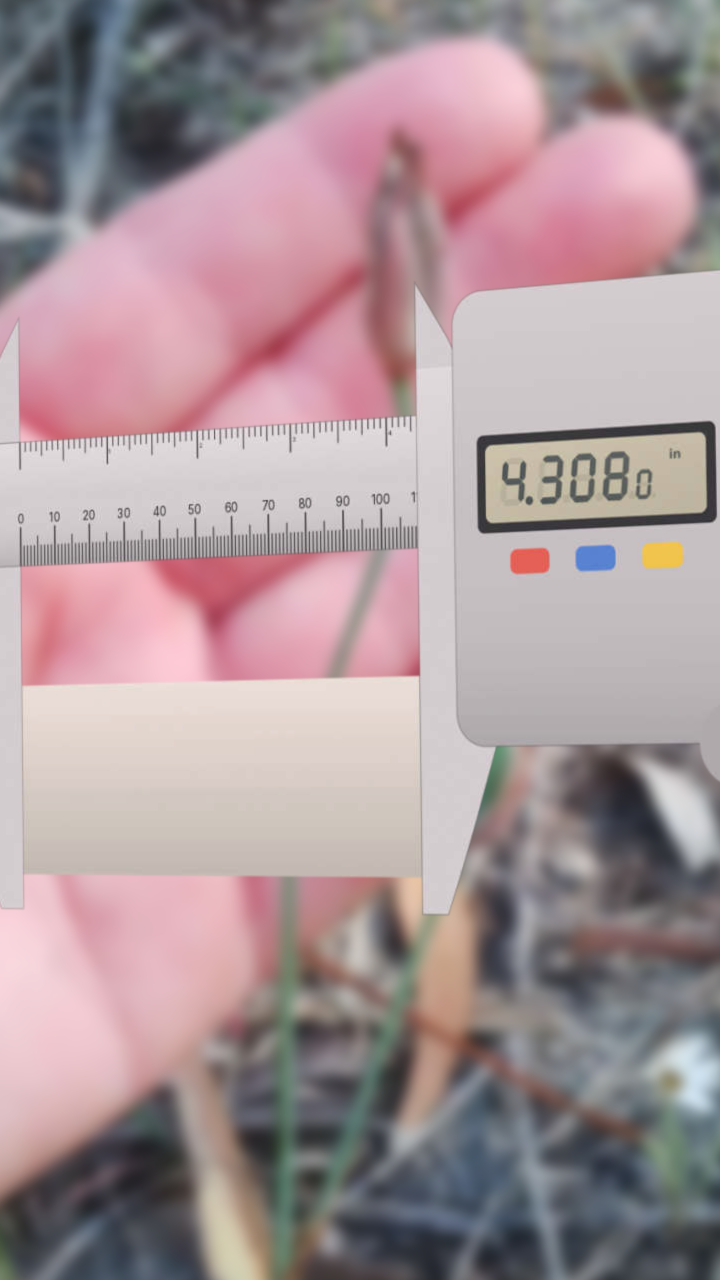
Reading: 4.3080 (in)
